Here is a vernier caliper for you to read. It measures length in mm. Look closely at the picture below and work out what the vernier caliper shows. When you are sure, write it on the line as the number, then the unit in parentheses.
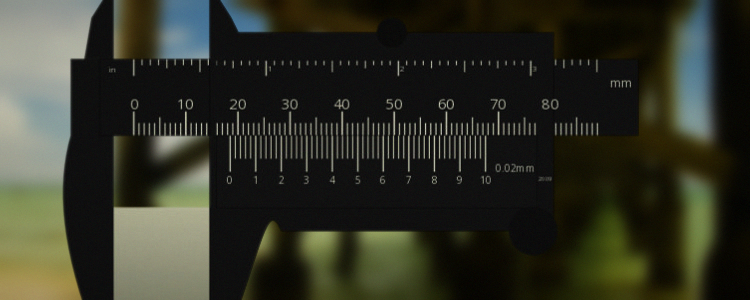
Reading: 18.5 (mm)
